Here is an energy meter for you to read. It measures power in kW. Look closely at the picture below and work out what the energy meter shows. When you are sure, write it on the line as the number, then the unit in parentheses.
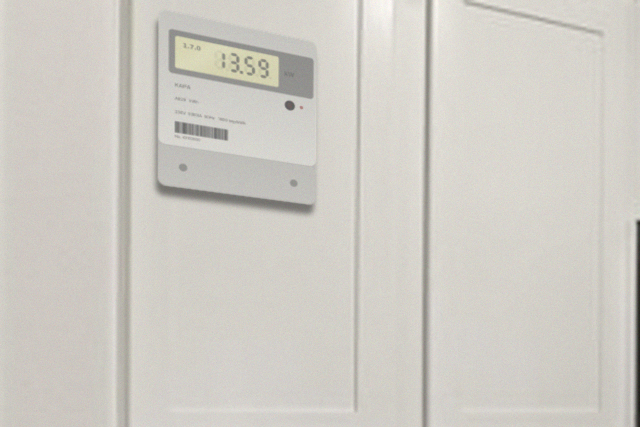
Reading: 13.59 (kW)
